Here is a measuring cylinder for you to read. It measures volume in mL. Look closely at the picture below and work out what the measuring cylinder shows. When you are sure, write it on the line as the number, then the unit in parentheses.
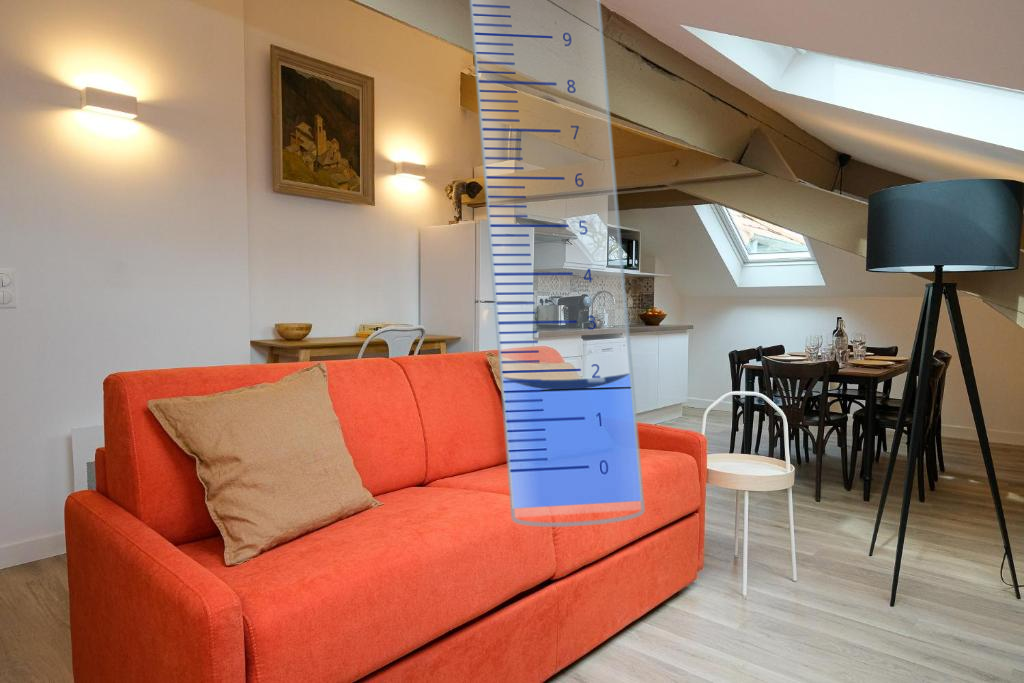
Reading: 1.6 (mL)
